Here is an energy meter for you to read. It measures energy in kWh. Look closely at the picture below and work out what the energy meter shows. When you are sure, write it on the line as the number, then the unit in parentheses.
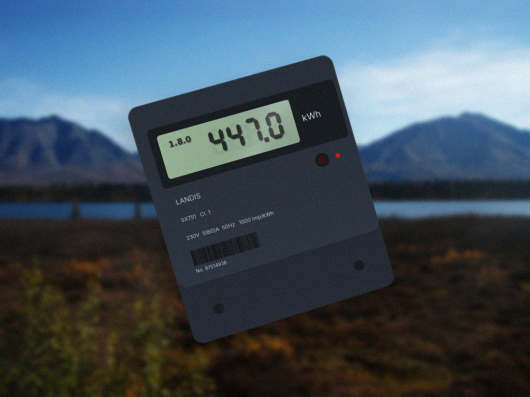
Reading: 447.0 (kWh)
